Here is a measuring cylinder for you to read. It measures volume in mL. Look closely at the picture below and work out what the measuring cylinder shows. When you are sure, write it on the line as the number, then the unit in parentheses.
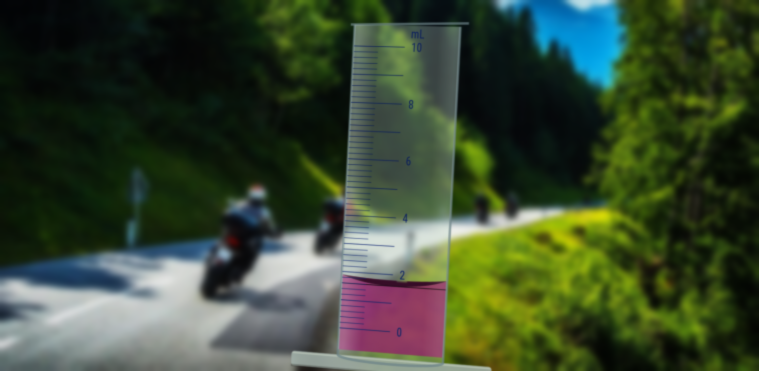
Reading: 1.6 (mL)
